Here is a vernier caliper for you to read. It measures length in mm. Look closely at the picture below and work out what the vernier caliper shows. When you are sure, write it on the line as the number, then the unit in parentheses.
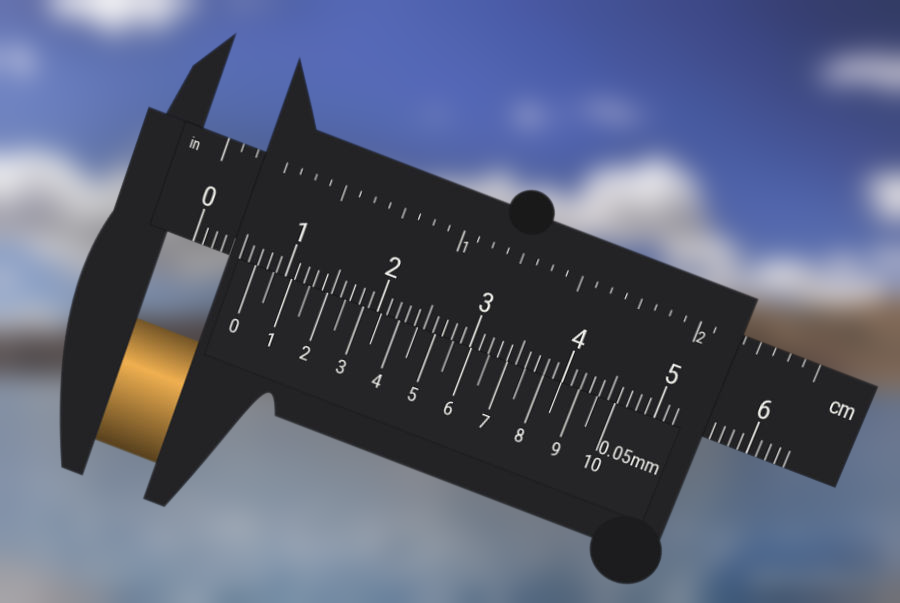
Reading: 6.8 (mm)
